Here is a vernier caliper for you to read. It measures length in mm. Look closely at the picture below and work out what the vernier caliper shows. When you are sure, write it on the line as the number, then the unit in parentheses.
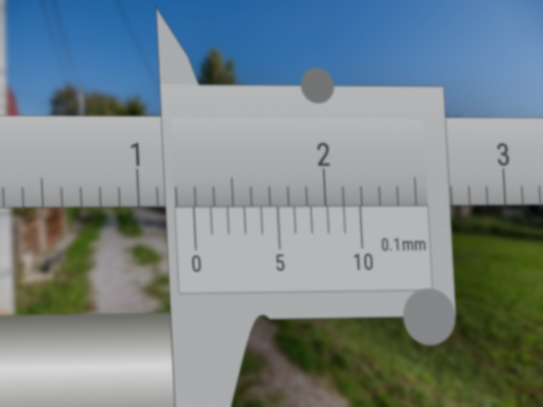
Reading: 12.9 (mm)
